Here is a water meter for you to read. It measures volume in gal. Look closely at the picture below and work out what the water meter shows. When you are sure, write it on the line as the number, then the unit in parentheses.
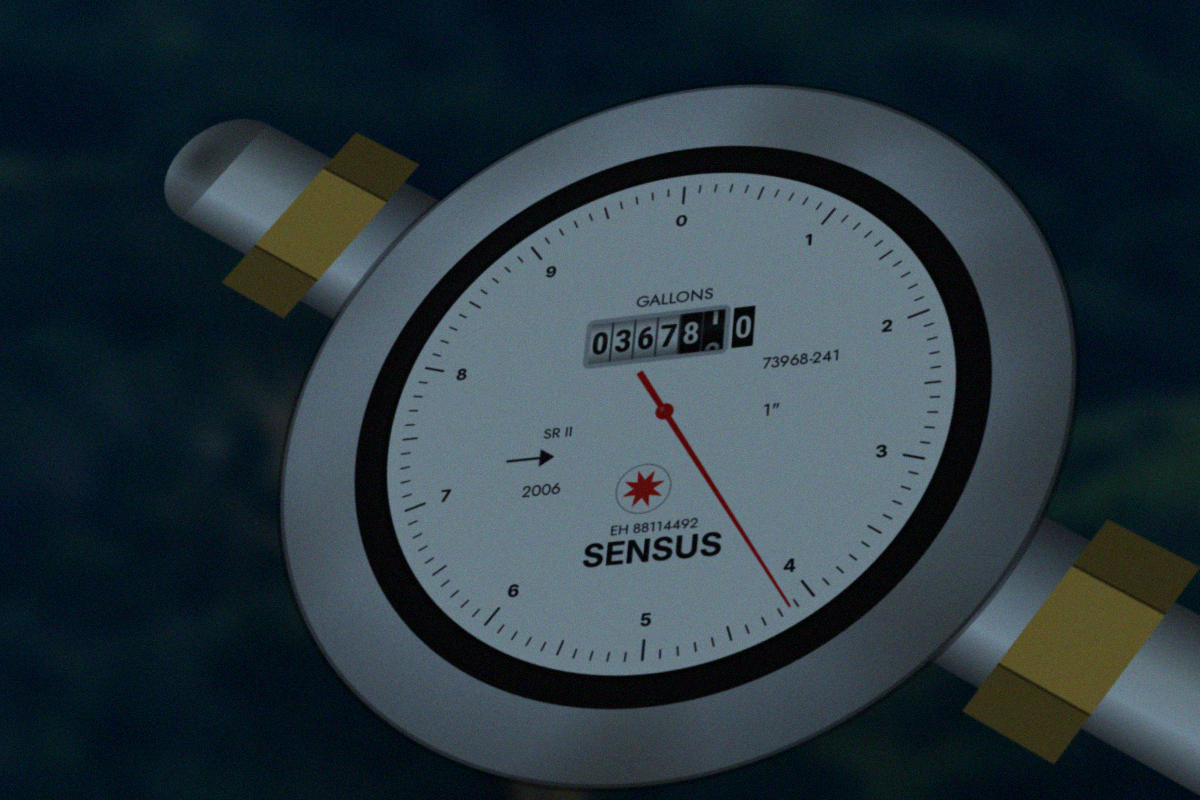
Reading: 367814.1 (gal)
